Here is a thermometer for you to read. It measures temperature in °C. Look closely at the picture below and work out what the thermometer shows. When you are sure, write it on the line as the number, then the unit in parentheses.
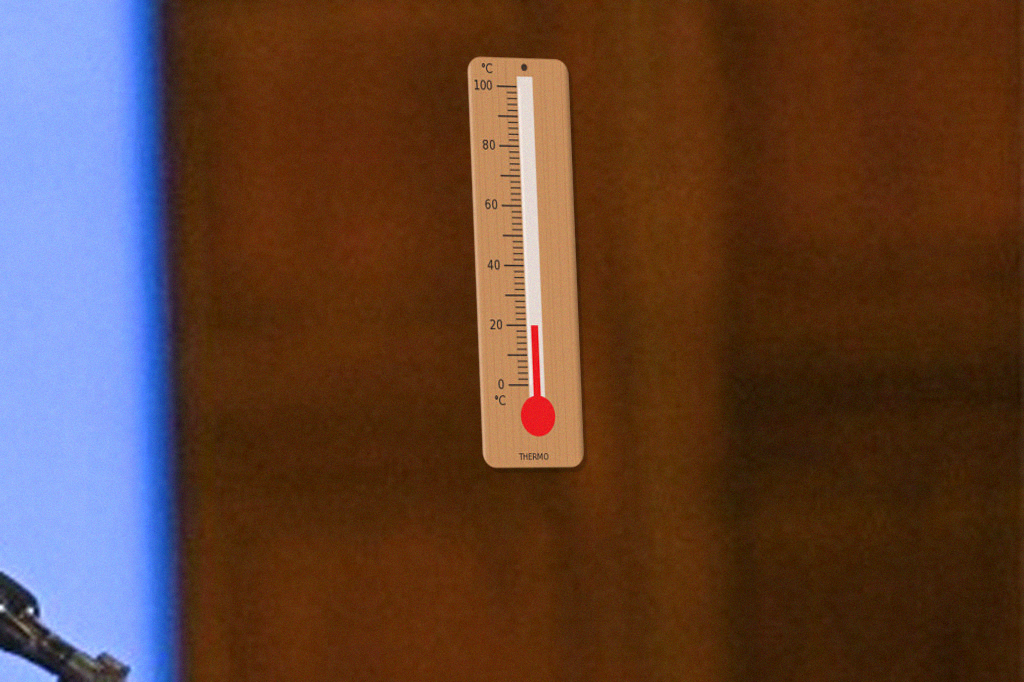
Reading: 20 (°C)
